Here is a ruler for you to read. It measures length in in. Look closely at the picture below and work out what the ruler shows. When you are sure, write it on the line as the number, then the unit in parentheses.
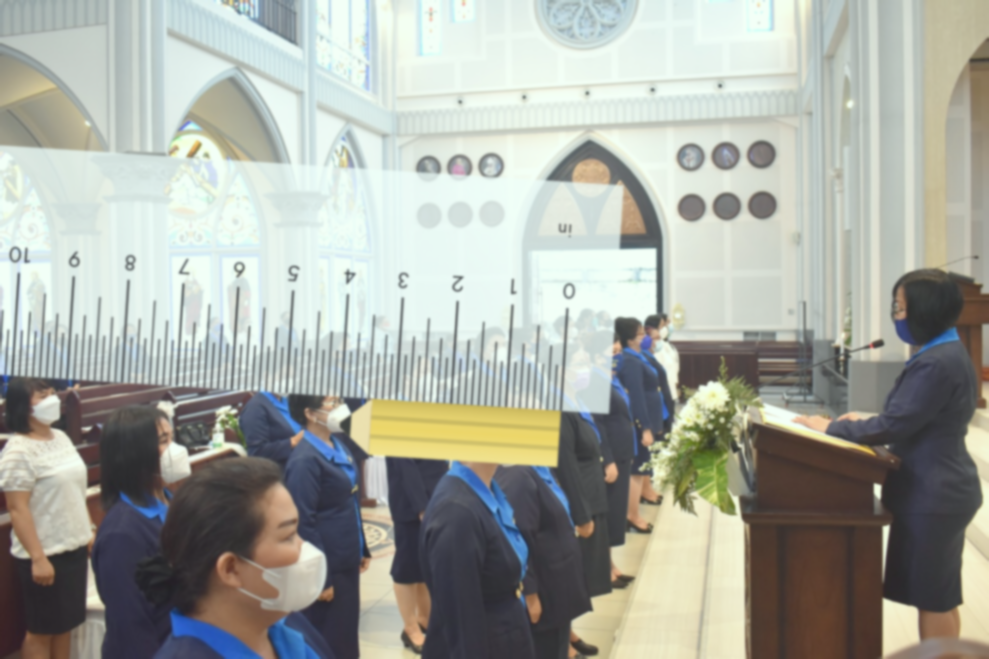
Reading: 4 (in)
